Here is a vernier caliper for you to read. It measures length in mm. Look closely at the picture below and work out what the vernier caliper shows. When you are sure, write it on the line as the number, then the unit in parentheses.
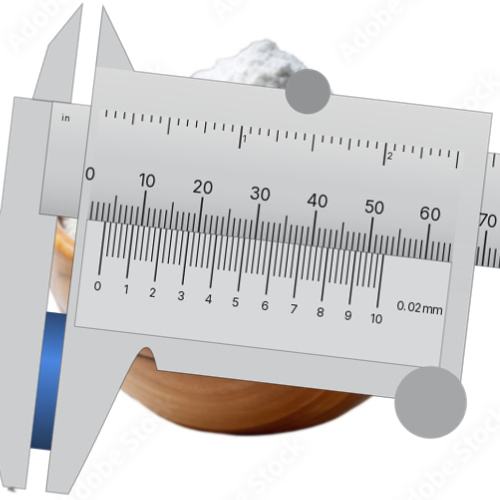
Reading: 3.6 (mm)
